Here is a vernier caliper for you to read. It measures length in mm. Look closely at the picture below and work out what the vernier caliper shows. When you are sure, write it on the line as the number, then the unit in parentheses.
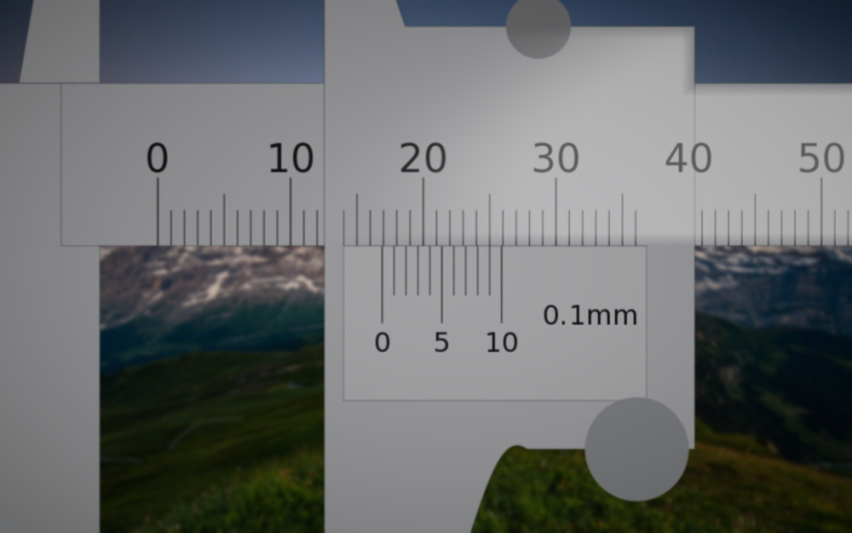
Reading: 16.9 (mm)
